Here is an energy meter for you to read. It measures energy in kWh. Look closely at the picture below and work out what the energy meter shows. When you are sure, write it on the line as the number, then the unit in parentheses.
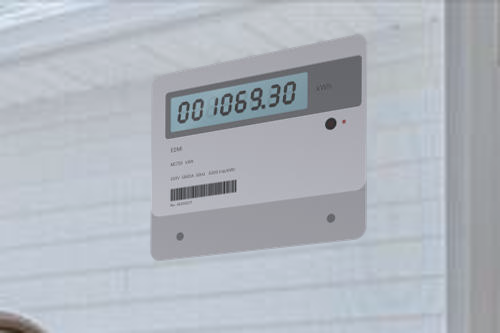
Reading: 1069.30 (kWh)
